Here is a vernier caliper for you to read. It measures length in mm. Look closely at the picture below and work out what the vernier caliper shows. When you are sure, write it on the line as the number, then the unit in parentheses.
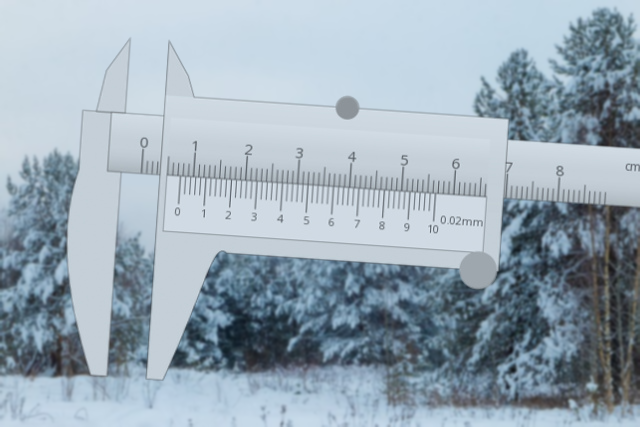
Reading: 7.5 (mm)
